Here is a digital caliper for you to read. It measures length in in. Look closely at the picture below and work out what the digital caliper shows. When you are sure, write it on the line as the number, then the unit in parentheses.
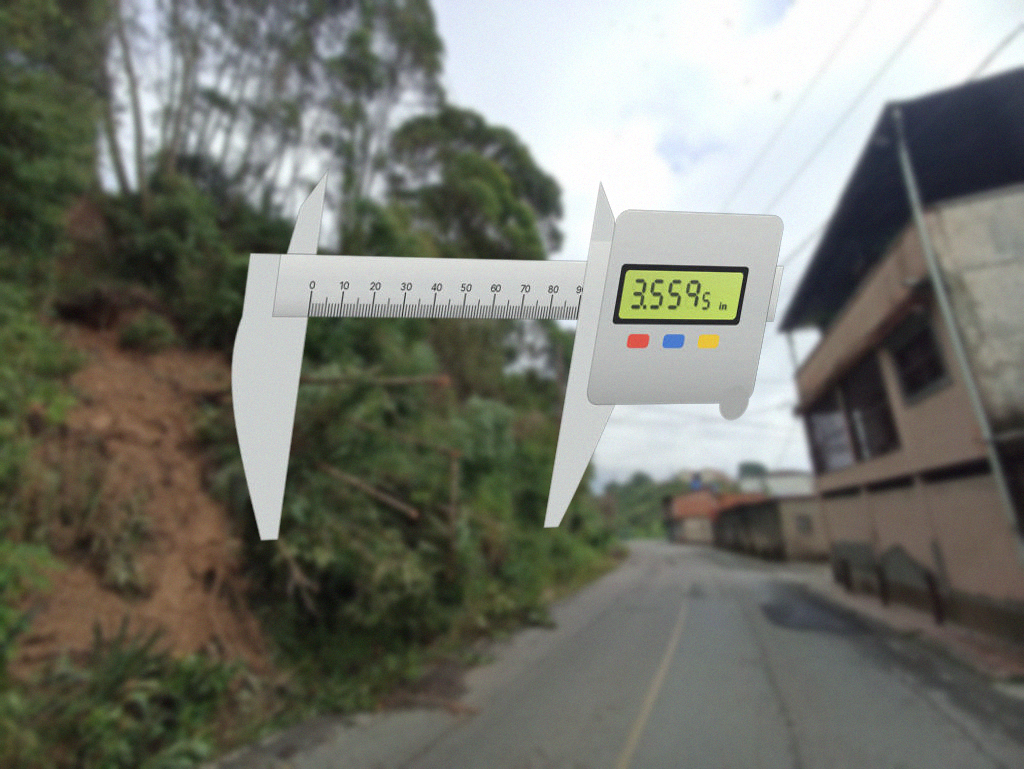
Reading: 3.5595 (in)
